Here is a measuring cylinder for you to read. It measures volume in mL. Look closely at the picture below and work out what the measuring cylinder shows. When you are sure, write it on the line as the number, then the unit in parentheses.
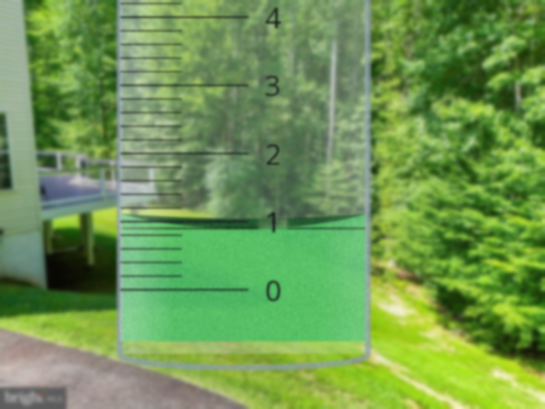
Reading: 0.9 (mL)
